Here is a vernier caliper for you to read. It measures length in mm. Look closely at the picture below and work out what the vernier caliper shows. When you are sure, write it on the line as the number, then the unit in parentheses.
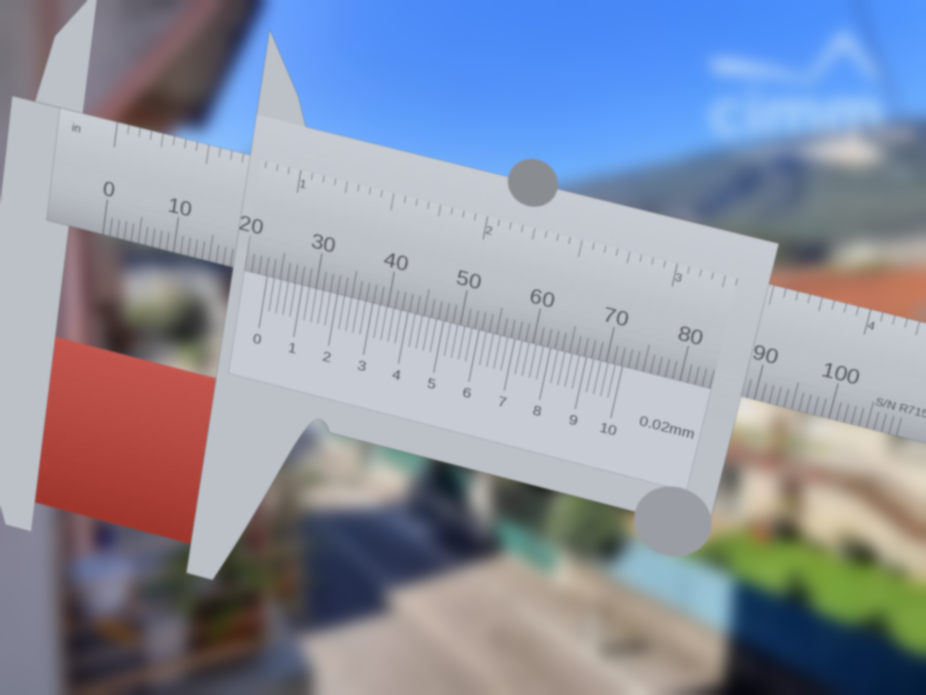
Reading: 23.2 (mm)
